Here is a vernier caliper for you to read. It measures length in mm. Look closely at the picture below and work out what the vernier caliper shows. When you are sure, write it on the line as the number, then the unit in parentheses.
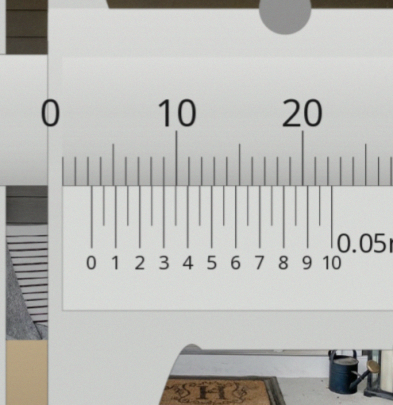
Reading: 3.3 (mm)
